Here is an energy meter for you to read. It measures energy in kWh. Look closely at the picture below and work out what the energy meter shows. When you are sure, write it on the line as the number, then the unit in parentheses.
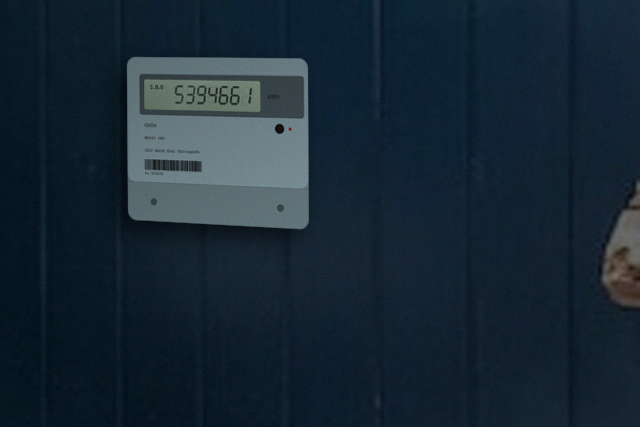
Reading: 5394661 (kWh)
